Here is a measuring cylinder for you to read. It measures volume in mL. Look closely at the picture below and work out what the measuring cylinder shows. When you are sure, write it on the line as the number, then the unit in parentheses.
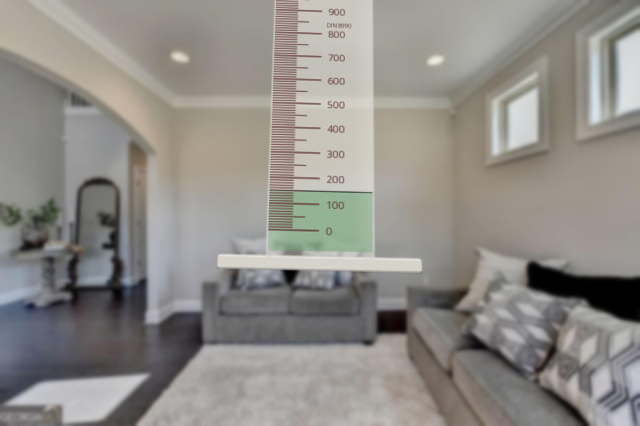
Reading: 150 (mL)
